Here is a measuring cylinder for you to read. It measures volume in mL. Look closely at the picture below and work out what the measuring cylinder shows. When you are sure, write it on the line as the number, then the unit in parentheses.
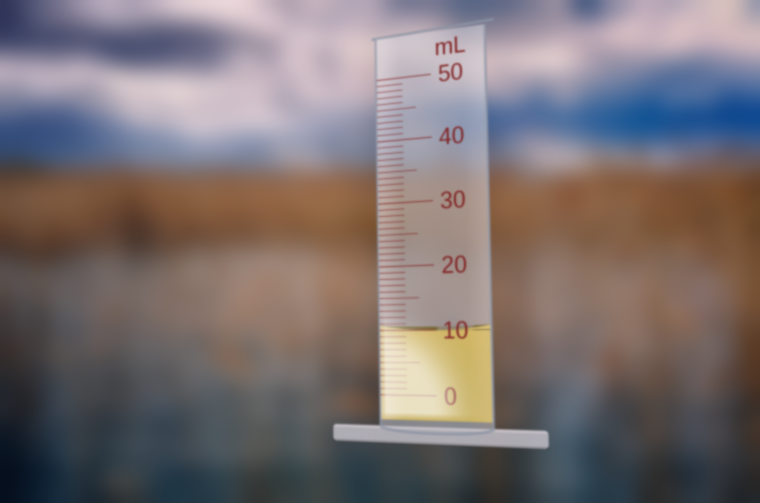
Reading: 10 (mL)
